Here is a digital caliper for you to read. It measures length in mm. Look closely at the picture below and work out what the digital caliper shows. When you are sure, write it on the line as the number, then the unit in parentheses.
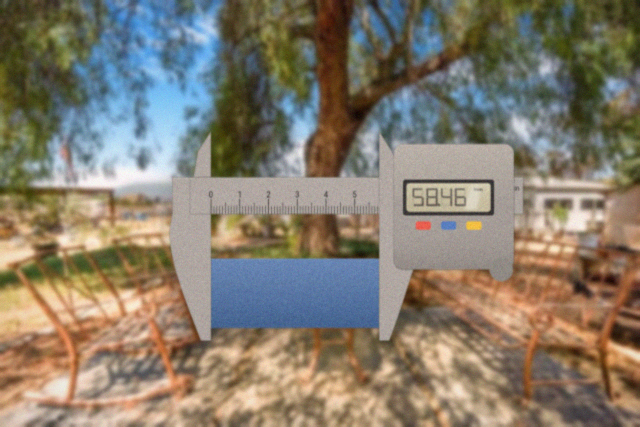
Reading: 58.46 (mm)
